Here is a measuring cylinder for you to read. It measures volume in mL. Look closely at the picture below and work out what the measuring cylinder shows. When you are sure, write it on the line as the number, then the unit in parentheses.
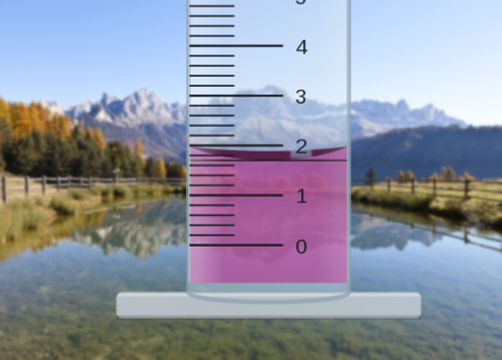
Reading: 1.7 (mL)
